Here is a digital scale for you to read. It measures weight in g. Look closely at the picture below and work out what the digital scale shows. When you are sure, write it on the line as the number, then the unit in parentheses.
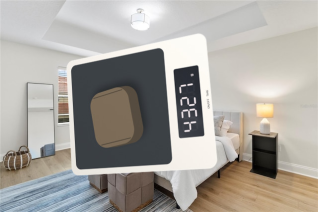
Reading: 4327 (g)
